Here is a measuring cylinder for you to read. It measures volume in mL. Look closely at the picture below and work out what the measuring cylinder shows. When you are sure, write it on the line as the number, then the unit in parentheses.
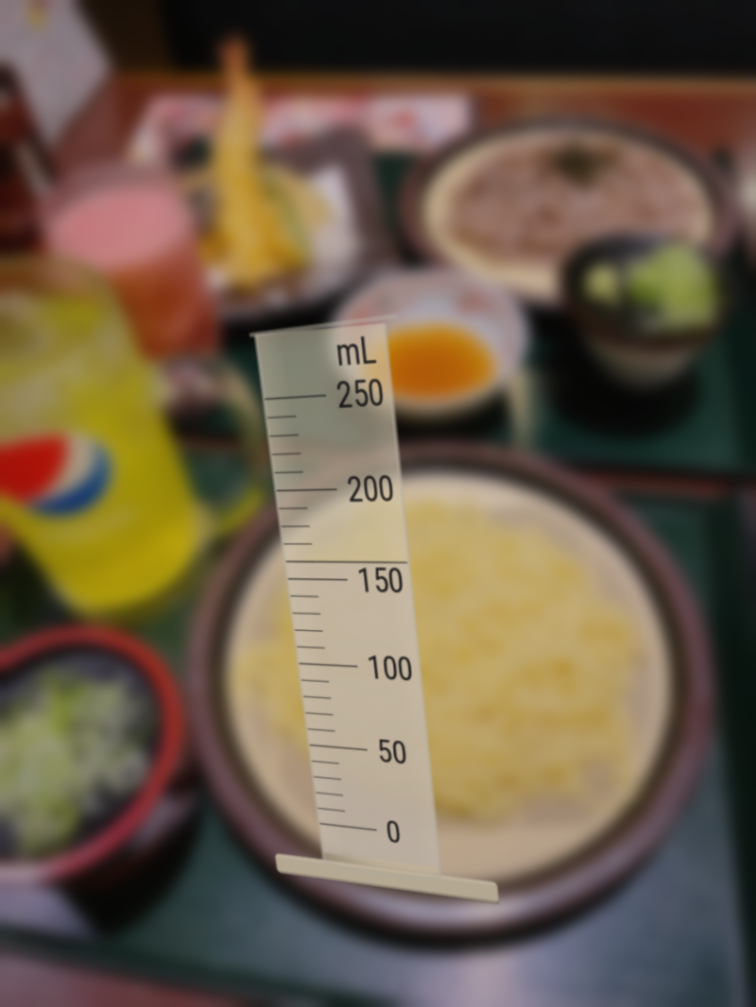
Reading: 160 (mL)
